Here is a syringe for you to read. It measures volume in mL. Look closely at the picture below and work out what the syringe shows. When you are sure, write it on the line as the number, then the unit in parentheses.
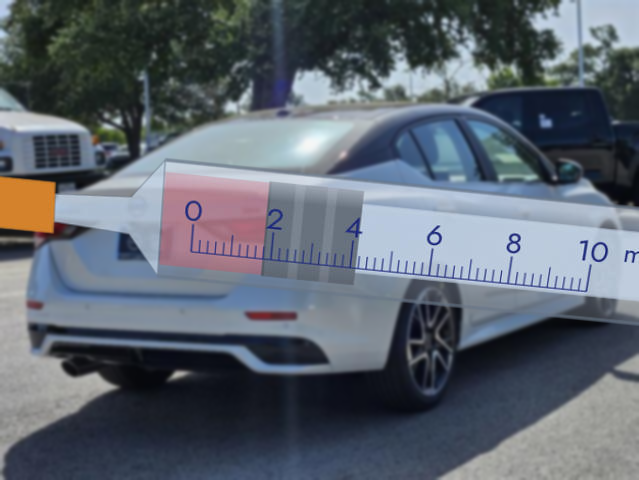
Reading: 1.8 (mL)
